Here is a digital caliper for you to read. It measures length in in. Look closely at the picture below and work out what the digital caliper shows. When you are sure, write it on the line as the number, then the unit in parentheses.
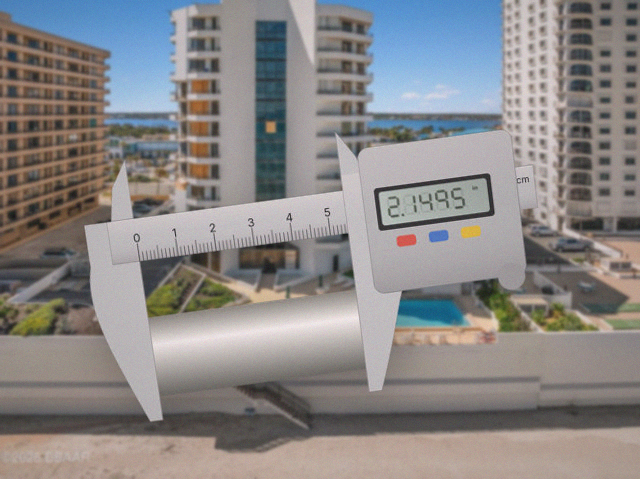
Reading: 2.1495 (in)
